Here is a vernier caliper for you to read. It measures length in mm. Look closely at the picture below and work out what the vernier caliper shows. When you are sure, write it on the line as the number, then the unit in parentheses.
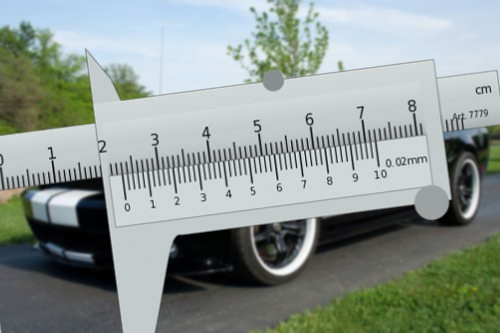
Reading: 23.0 (mm)
